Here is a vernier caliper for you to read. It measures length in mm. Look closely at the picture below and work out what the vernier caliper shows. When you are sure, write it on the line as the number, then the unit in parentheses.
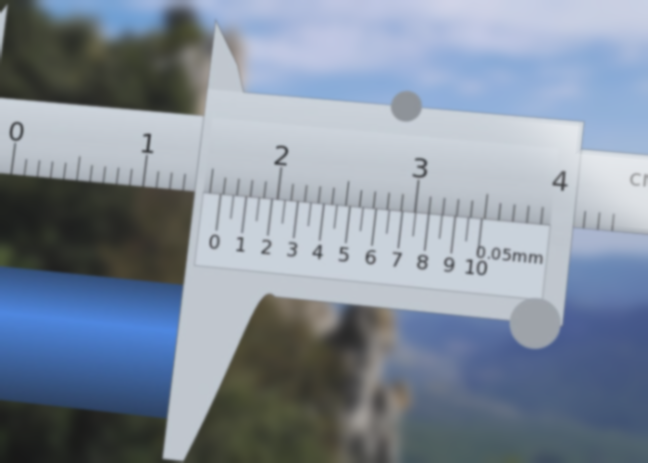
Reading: 15.8 (mm)
